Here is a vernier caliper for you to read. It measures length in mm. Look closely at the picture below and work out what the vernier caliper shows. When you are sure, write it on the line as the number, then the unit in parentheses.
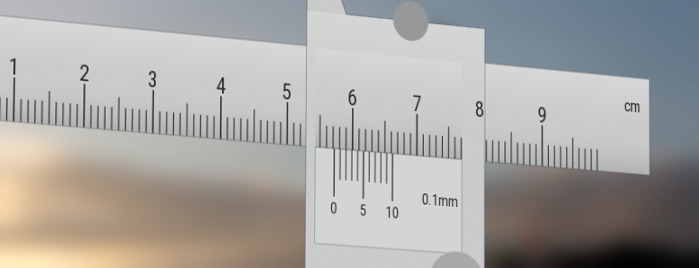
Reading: 57.2 (mm)
